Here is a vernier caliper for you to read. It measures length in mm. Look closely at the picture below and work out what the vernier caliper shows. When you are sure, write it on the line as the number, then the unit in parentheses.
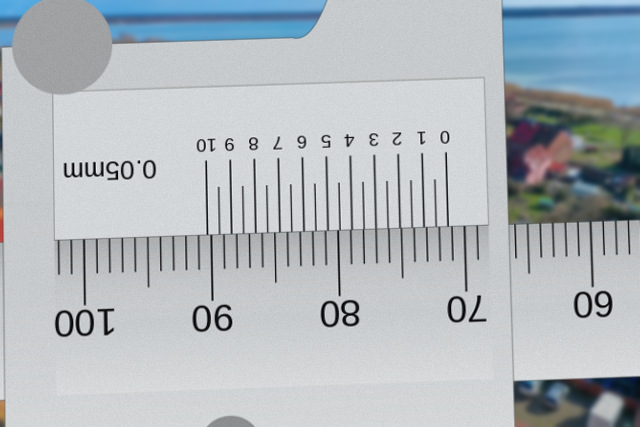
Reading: 71.3 (mm)
